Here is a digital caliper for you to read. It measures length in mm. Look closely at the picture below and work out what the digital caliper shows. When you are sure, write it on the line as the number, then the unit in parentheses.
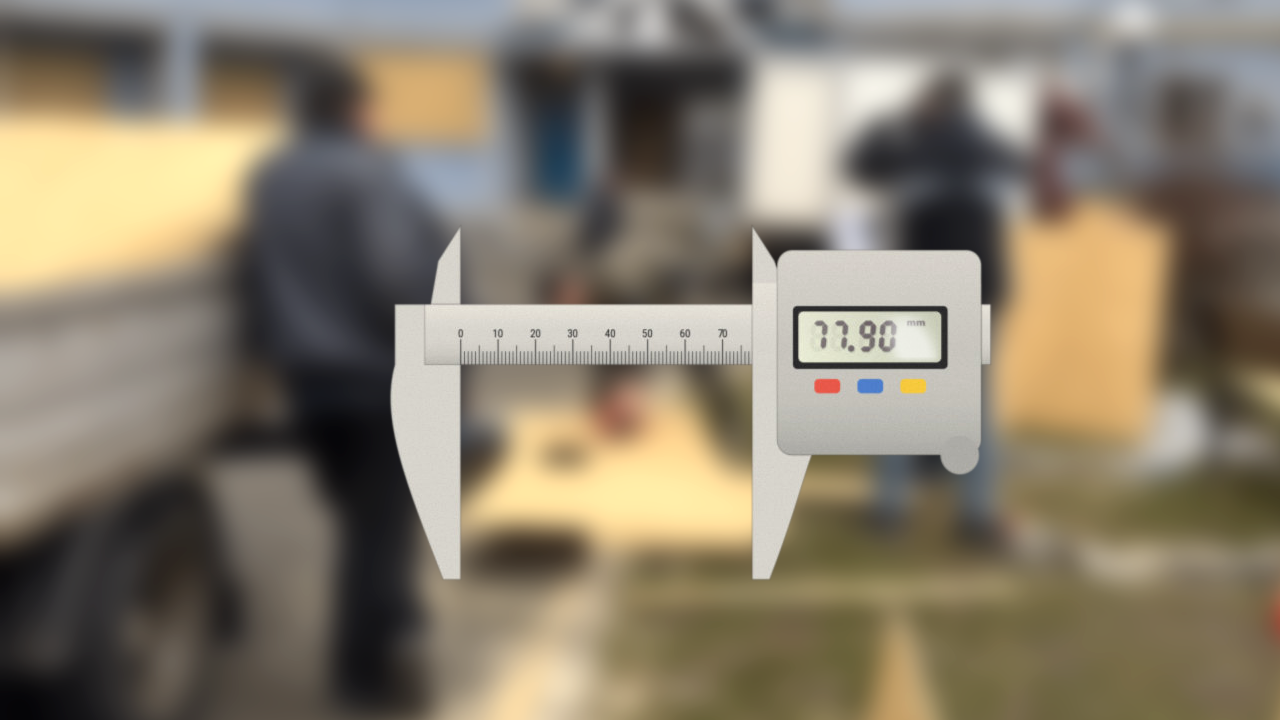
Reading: 77.90 (mm)
